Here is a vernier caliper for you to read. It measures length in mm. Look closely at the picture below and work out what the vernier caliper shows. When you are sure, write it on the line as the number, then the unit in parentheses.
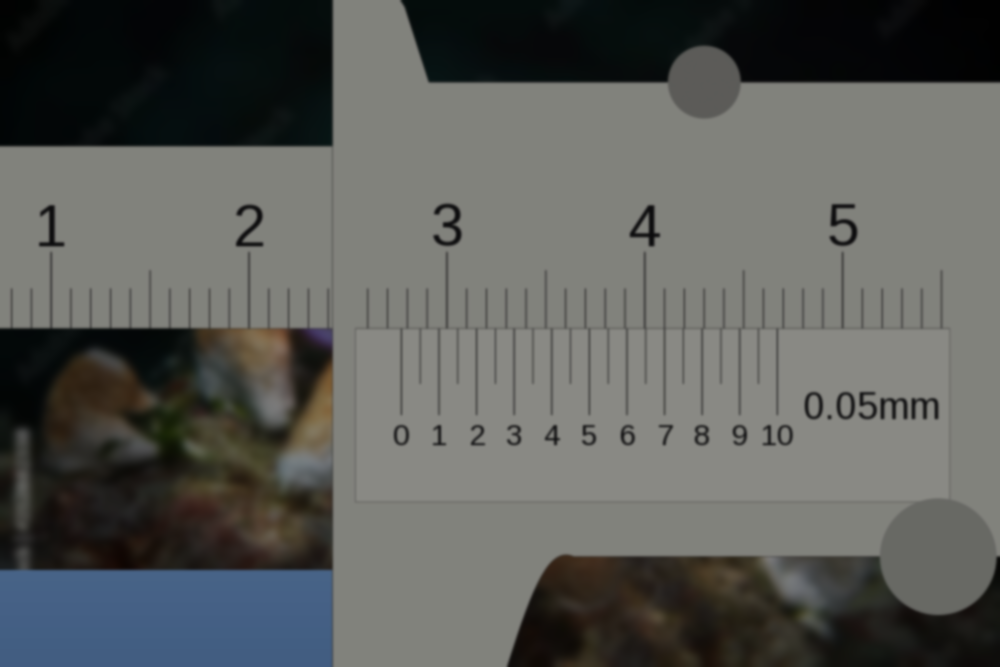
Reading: 27.7 (mm)
